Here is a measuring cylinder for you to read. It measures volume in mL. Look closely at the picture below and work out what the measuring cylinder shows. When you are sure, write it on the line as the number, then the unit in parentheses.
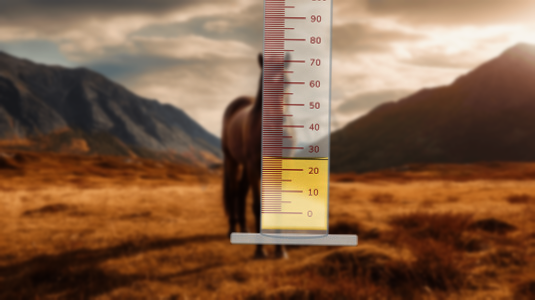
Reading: 25 (mL)
